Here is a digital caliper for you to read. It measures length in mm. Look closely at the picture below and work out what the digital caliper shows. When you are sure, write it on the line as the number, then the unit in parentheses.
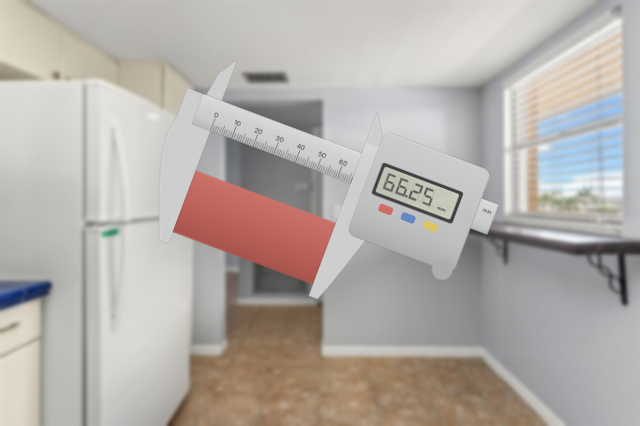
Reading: 66.25 (mm)
